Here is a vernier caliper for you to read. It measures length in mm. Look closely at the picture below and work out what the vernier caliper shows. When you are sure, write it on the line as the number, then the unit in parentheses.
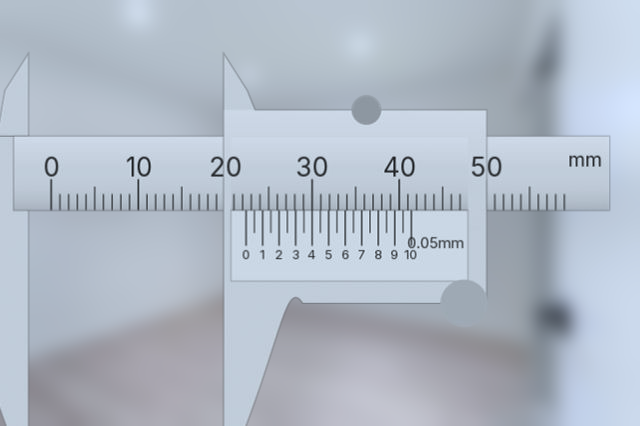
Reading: 22.4 (mm)
